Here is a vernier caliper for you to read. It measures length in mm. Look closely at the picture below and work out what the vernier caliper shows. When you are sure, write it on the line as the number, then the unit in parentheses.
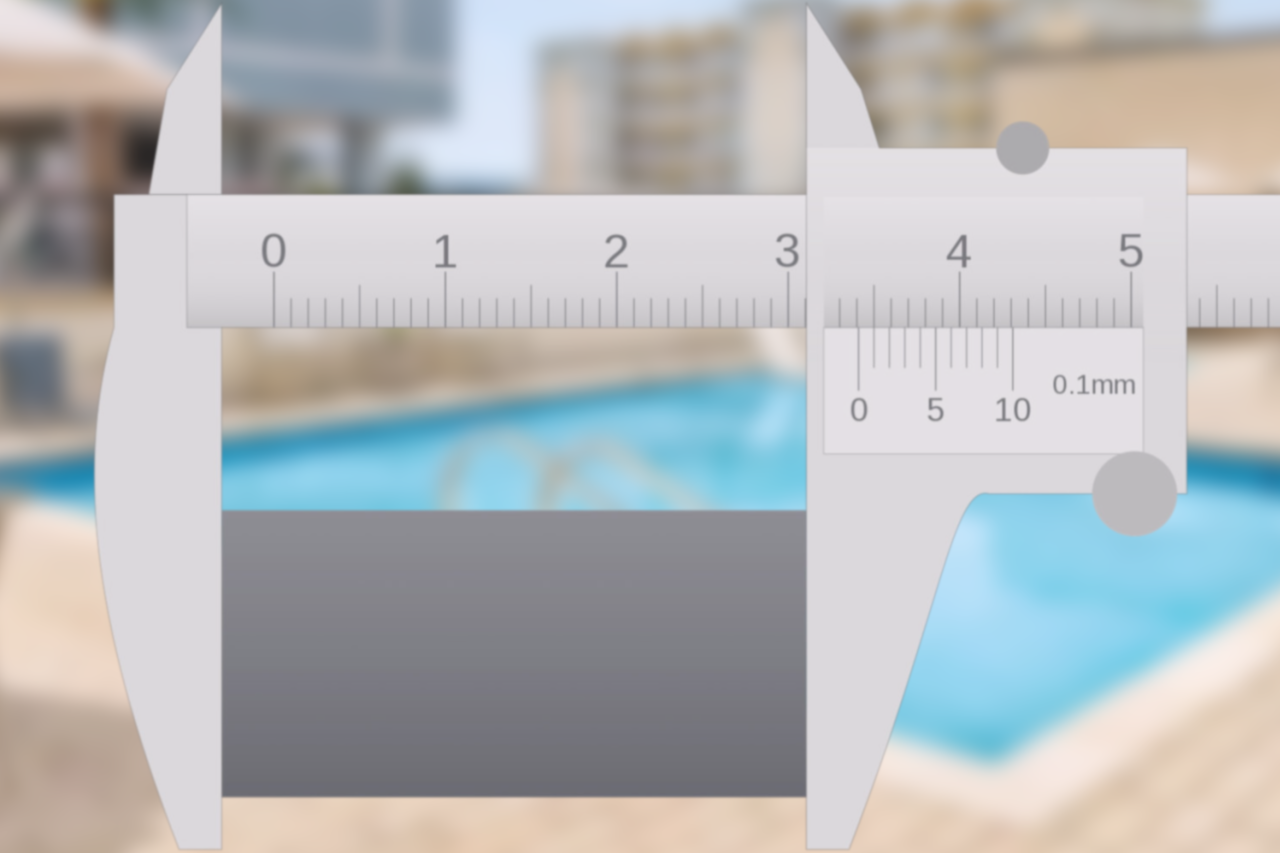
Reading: 34.1 (mm)
